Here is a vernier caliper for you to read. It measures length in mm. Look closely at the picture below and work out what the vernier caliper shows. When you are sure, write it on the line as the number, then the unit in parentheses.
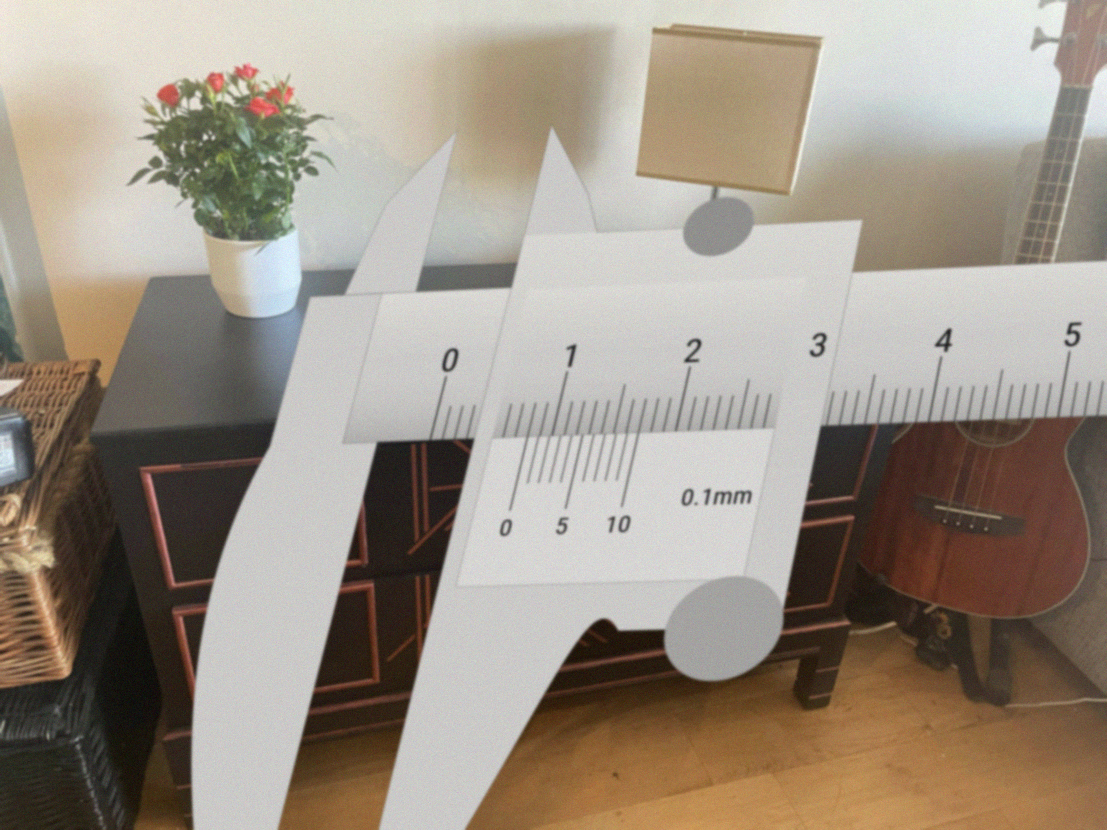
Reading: 8.0 (mm)
